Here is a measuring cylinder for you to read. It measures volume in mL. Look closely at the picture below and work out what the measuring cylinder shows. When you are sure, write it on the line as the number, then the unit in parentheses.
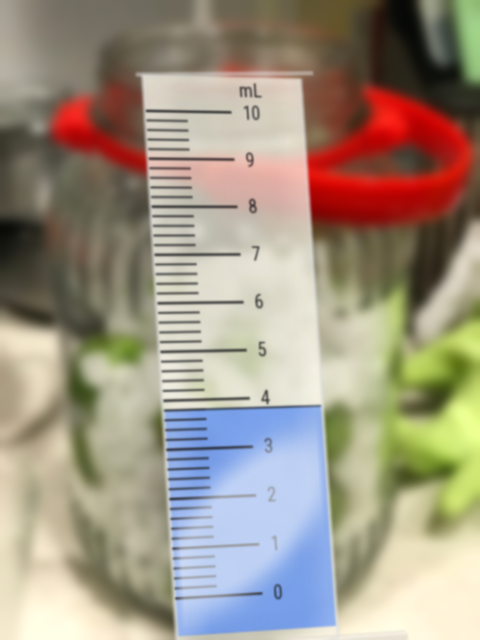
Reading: 3.8 (mL)
